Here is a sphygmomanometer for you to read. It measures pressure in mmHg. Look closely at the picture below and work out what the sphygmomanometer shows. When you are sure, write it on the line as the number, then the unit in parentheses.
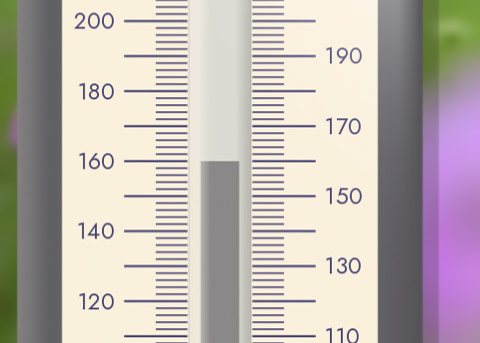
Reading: 160 (mmHg)
